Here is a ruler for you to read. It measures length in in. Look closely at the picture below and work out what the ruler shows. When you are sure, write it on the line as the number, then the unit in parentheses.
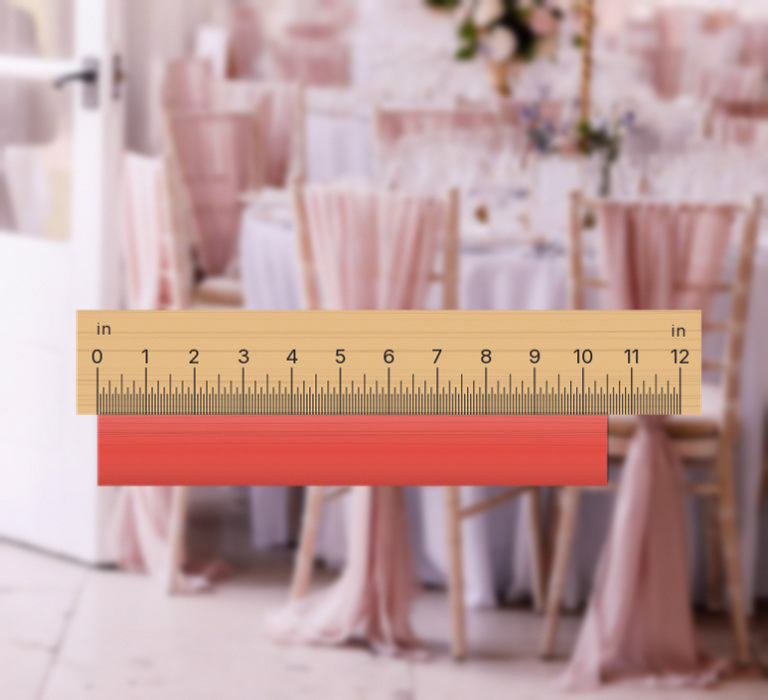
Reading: 10.5 (in)
